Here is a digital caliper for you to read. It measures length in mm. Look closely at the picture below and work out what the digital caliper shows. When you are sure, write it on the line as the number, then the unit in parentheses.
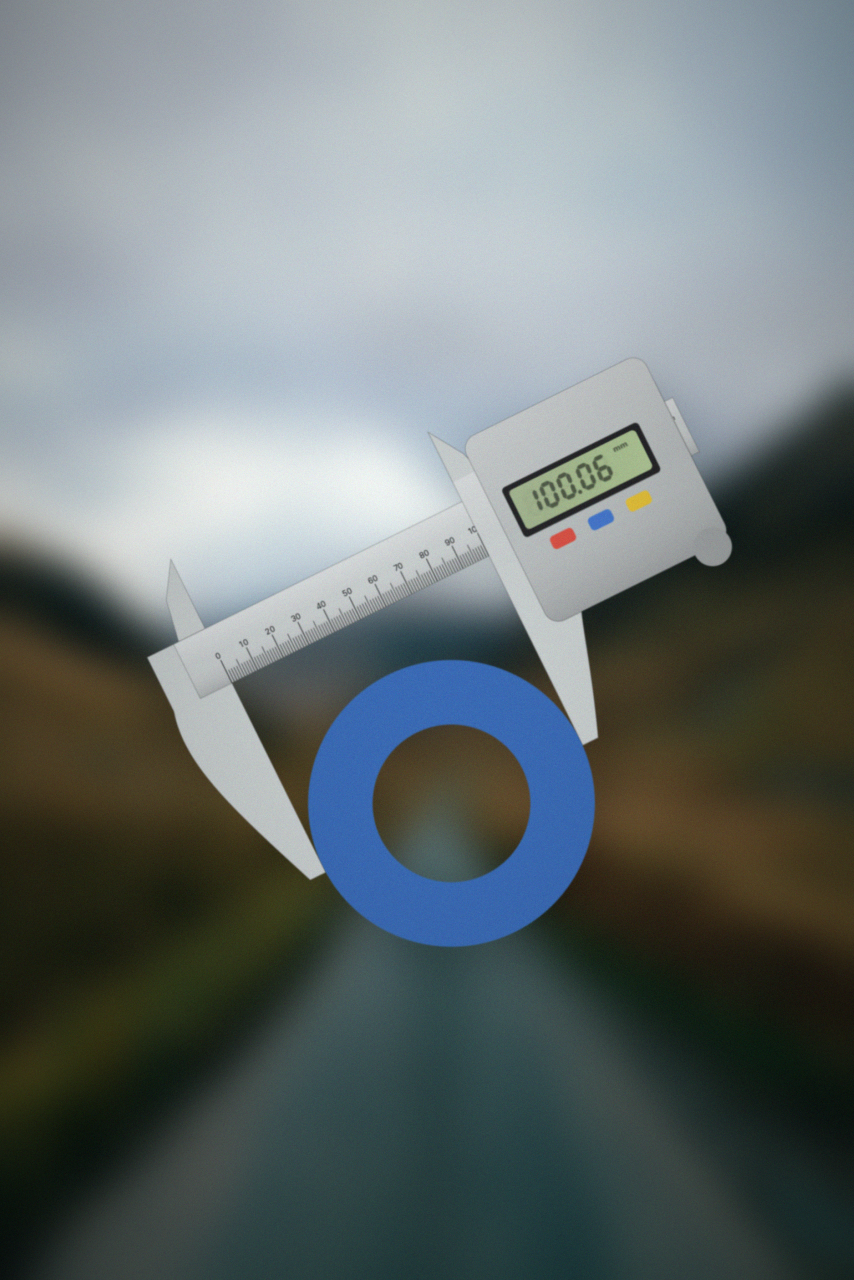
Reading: 100.06 (mm)
